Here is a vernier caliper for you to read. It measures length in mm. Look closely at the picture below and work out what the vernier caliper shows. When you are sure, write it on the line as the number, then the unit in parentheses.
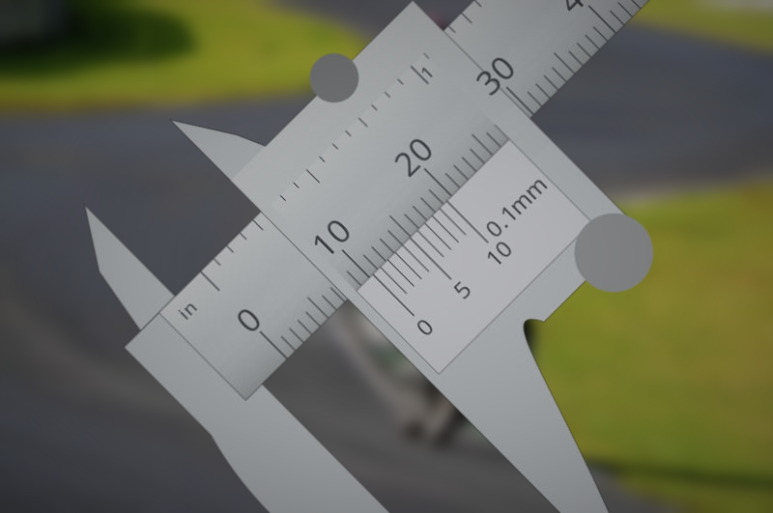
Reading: 10.4 (mm)
